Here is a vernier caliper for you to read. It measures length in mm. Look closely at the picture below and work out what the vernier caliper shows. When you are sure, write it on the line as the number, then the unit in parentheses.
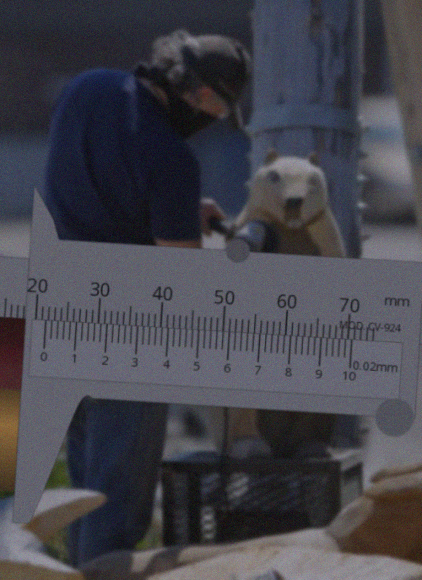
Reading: 21.6 (mm)
